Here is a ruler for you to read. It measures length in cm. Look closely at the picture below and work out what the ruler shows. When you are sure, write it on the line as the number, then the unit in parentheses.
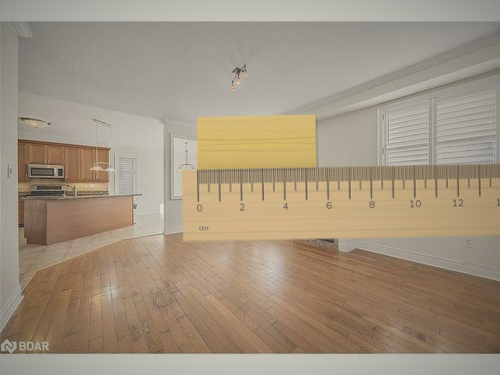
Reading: 5.5 (cm)
